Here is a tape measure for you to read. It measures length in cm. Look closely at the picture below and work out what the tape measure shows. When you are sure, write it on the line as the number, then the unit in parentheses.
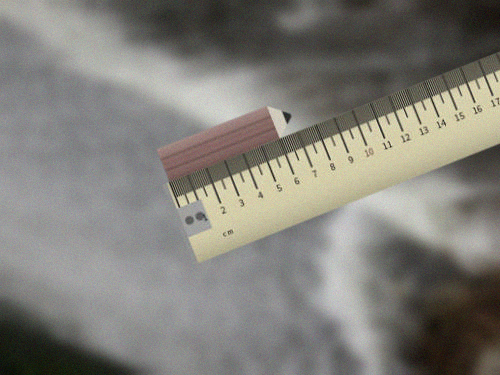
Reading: 7 (cm)
